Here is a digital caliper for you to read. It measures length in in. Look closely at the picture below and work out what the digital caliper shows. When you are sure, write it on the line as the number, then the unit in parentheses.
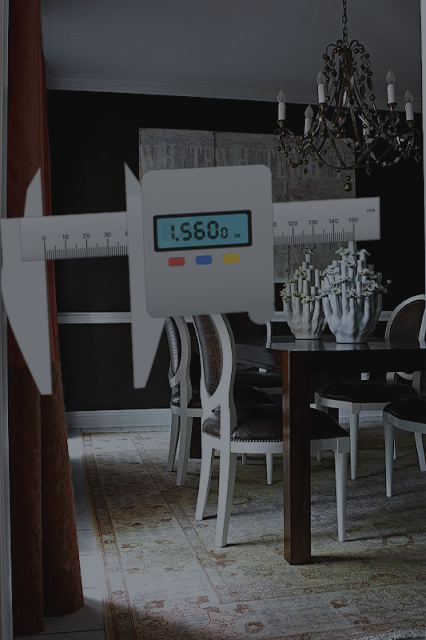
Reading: 1.5600 (in)
